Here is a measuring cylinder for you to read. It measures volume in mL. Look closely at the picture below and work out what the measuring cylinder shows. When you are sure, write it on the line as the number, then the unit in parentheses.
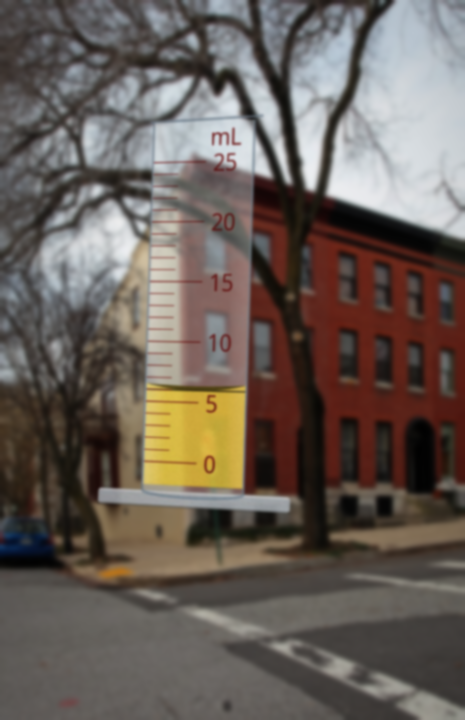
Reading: 6 (mL)
